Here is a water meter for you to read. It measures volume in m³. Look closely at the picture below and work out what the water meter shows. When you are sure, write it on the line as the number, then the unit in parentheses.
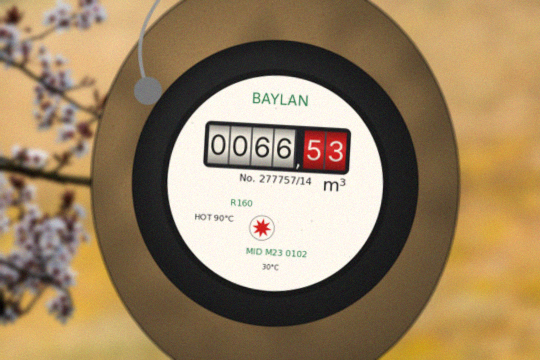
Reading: 66.53 (m³)
